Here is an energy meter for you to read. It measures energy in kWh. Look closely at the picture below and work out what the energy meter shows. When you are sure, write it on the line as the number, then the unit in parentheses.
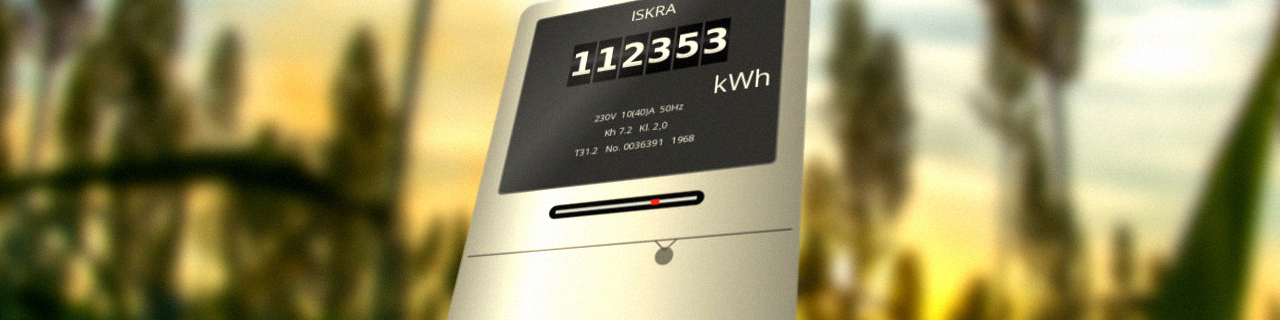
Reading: 112353 (kWh)
